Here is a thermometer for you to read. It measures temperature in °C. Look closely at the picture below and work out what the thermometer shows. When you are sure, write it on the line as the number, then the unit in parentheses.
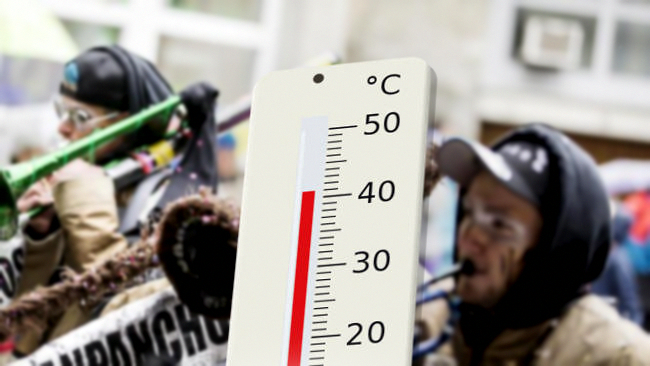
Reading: 41 (°C)
